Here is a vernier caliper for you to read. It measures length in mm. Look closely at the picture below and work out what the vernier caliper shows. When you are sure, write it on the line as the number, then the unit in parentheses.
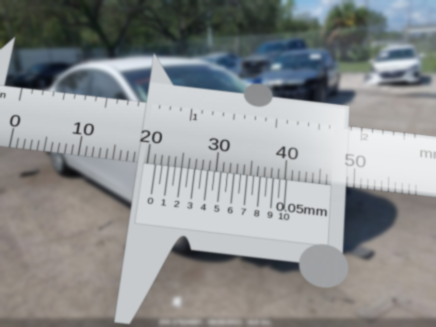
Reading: 21.2 (mm)
